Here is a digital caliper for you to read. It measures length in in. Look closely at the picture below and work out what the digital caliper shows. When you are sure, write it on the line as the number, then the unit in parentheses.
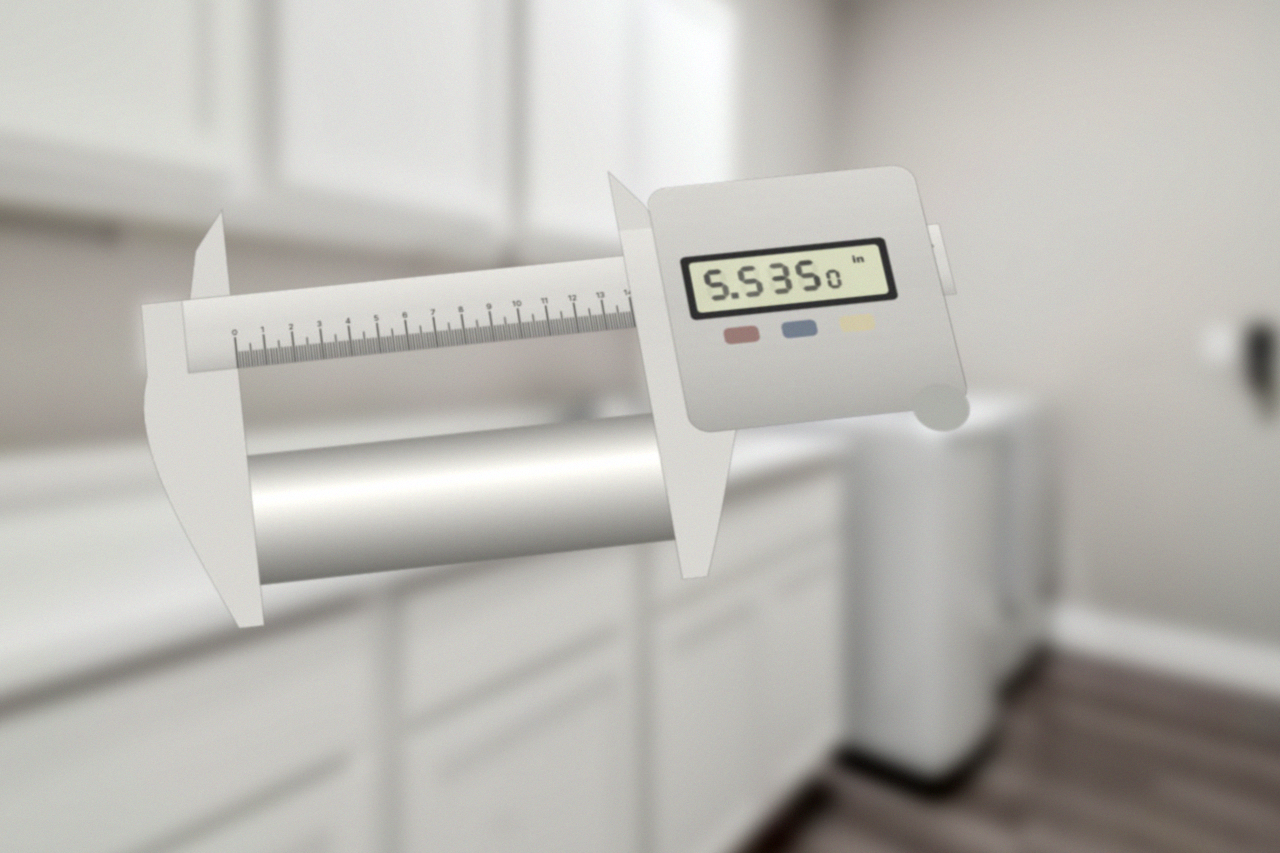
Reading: 5.5350 (in)
